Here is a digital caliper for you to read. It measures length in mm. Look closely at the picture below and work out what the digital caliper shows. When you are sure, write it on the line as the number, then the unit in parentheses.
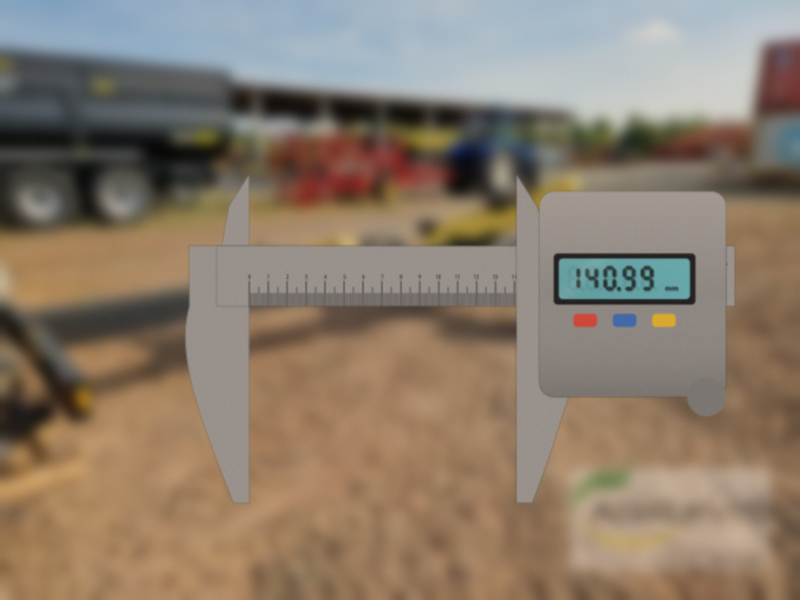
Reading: 140.99 (mm)
